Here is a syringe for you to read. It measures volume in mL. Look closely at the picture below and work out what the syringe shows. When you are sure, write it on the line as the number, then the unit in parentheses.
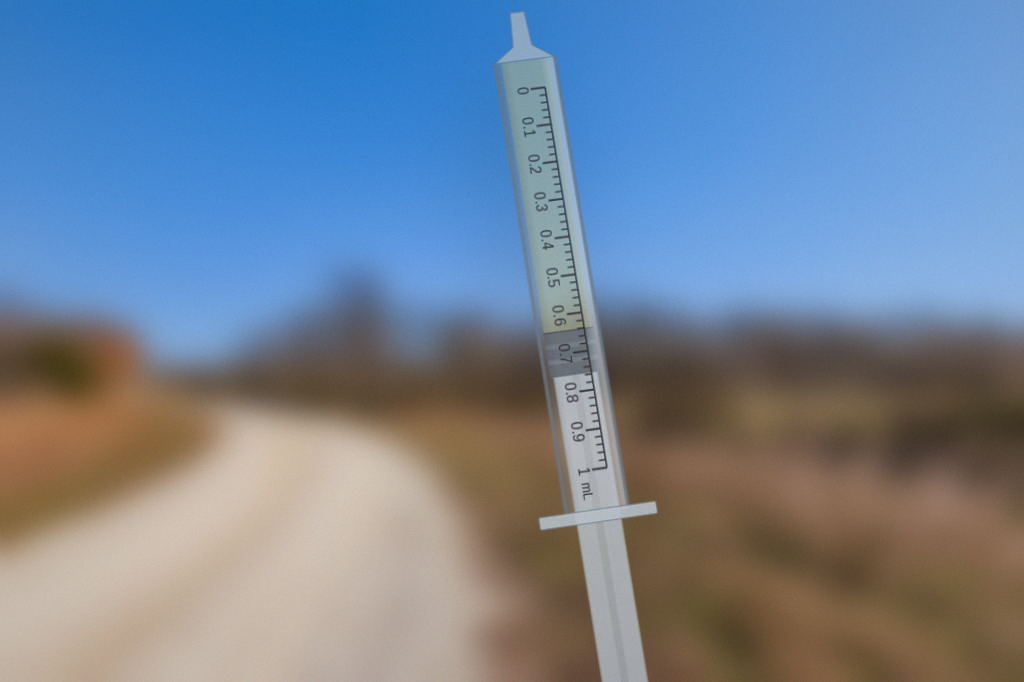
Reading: 0.64 (mL)
